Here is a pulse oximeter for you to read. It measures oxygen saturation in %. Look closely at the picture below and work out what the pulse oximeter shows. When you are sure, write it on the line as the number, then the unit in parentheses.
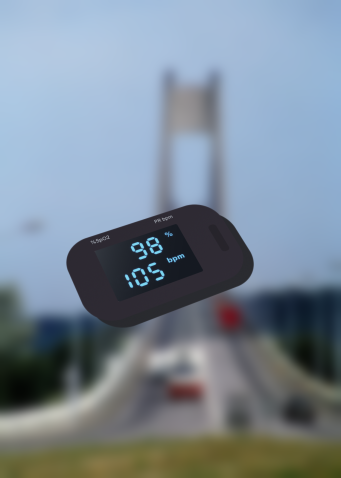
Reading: 98 (%)
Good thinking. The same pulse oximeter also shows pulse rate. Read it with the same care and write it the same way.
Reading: 105 (bpm)
